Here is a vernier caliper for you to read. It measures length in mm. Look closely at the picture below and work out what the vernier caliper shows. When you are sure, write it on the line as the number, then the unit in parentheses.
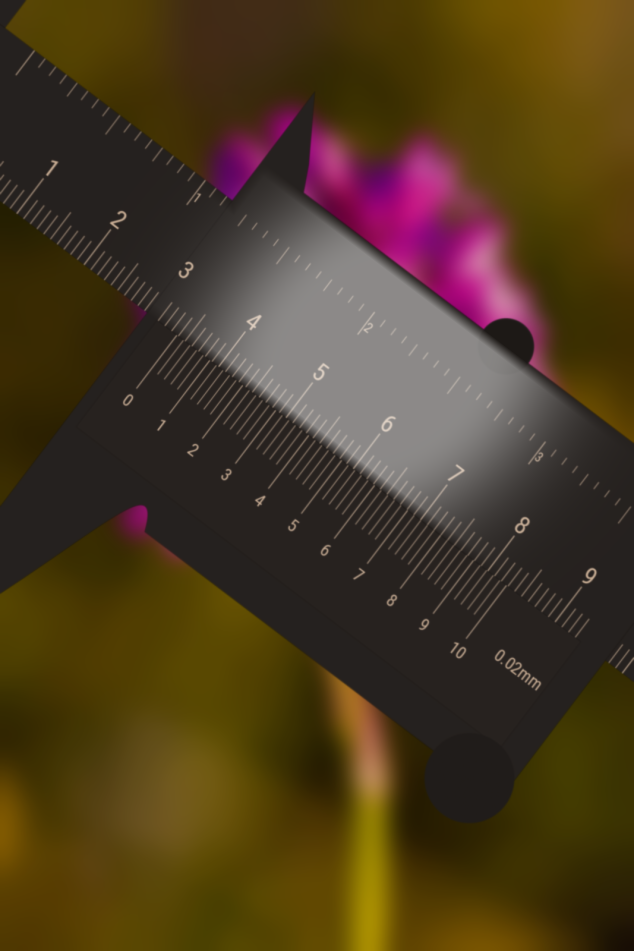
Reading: 33.8 (mm)
